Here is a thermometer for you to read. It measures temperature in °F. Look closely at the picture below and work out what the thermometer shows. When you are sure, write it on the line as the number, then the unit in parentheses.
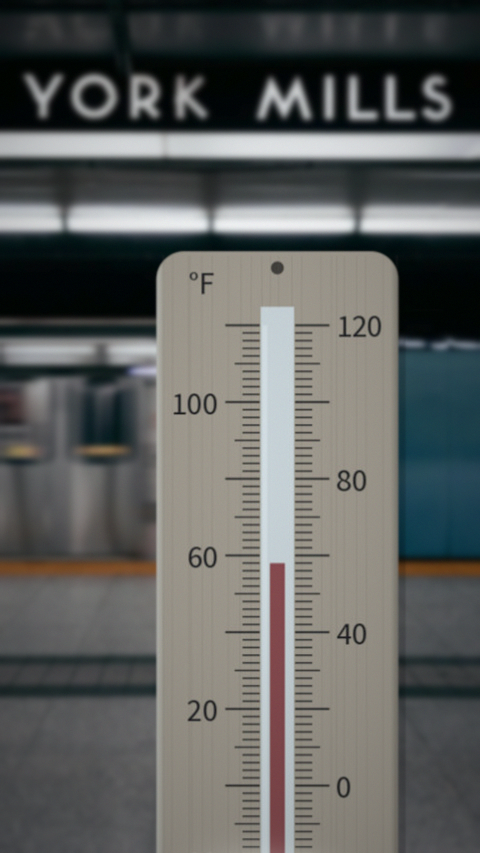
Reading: 58 (°F)
